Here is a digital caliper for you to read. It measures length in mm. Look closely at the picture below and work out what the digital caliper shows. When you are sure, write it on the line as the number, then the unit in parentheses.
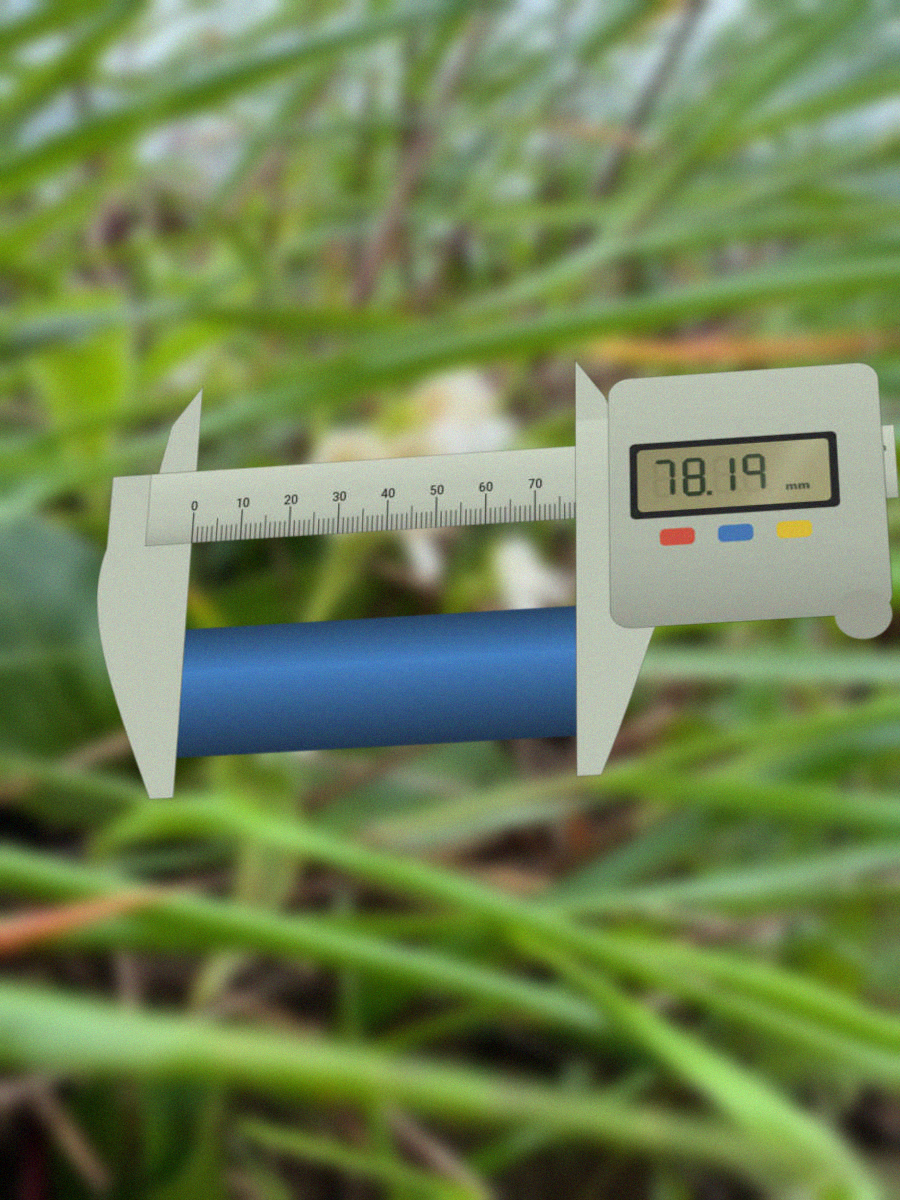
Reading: 78.19 (mm)
